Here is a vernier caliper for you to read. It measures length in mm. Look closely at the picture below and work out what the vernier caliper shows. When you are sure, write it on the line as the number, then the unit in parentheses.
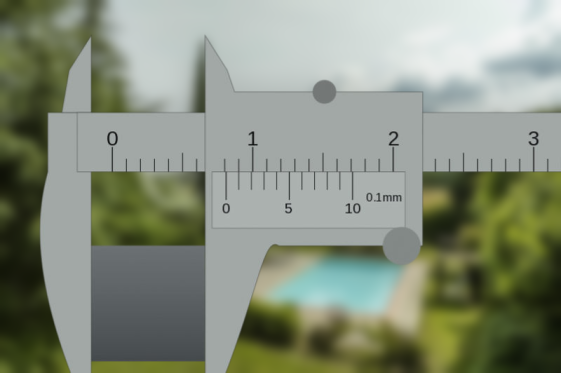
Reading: 8.1 (mm)
